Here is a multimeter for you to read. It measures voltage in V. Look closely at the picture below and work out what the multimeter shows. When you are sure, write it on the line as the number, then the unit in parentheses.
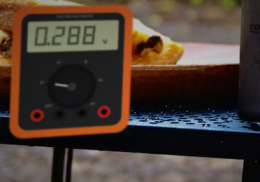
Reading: 0.288 (V)
